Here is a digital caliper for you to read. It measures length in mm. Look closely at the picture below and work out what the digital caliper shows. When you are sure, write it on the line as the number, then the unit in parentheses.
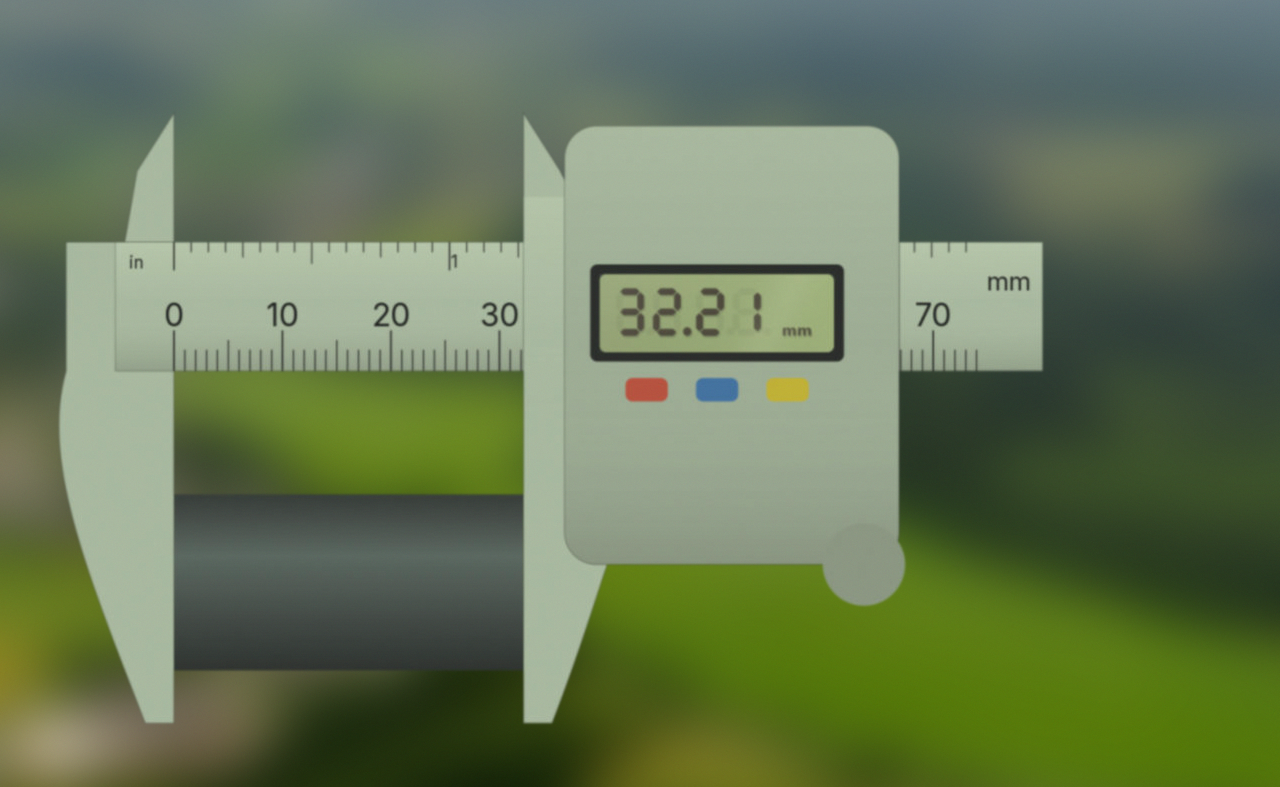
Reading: 32.21 (mm)
